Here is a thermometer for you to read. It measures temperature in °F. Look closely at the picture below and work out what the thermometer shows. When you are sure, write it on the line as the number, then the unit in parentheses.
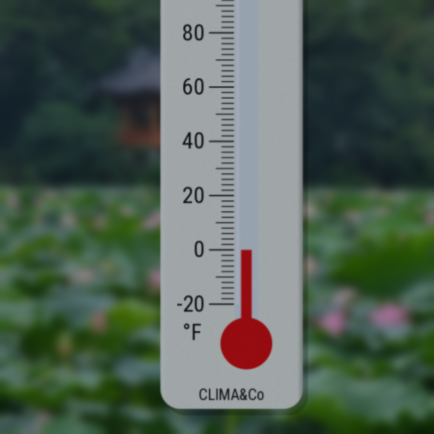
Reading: 0 (°F)
